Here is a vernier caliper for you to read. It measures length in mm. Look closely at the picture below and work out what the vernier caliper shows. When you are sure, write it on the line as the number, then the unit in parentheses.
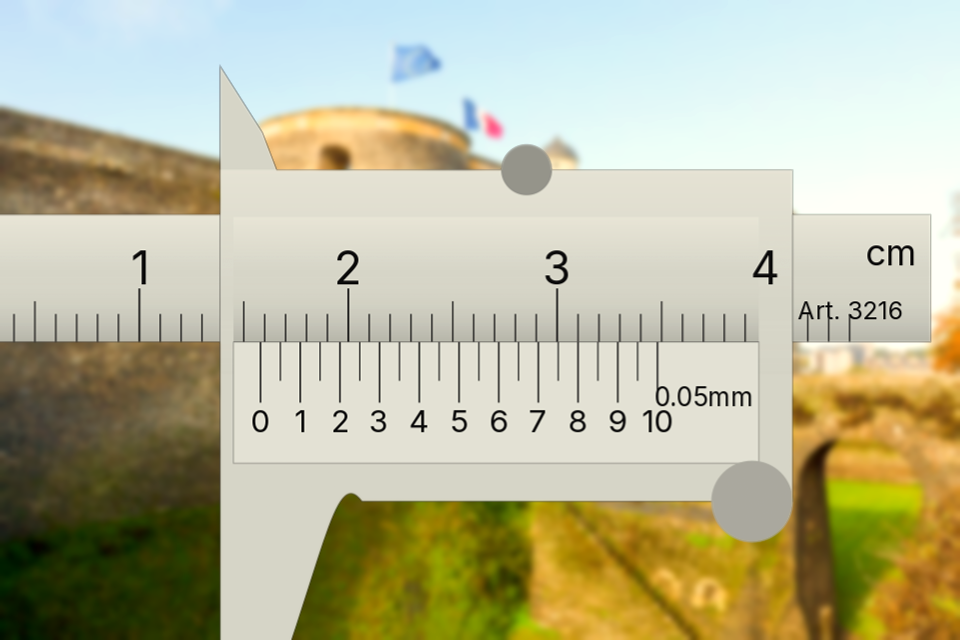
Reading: 15.8 (mm)
